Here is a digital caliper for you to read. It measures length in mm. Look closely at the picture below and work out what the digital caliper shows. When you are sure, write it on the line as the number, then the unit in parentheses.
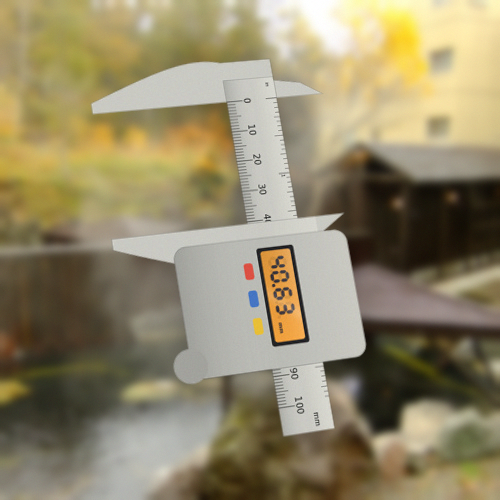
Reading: 40.63 (mm)
